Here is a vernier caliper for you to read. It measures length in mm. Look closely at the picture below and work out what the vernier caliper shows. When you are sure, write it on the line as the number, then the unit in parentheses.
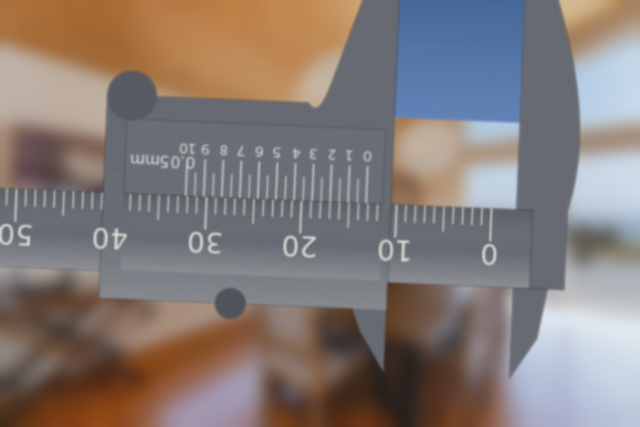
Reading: 13.2 (mm)
